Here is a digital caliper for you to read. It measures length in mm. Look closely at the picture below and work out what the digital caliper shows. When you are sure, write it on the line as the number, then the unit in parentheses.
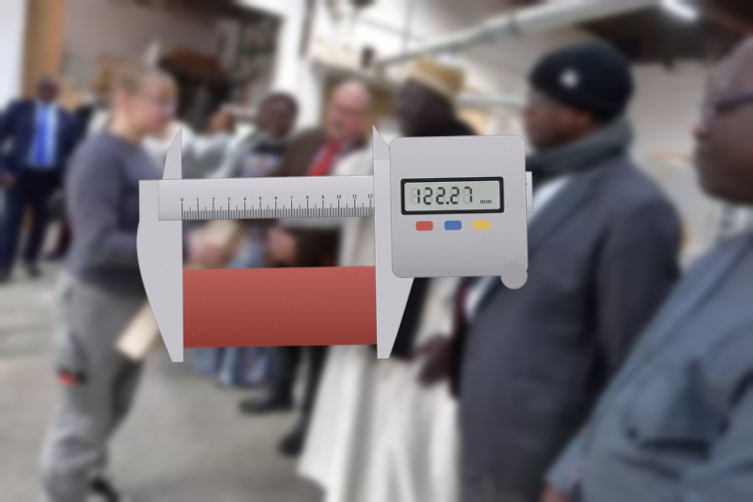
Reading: 122.27 (mm)
